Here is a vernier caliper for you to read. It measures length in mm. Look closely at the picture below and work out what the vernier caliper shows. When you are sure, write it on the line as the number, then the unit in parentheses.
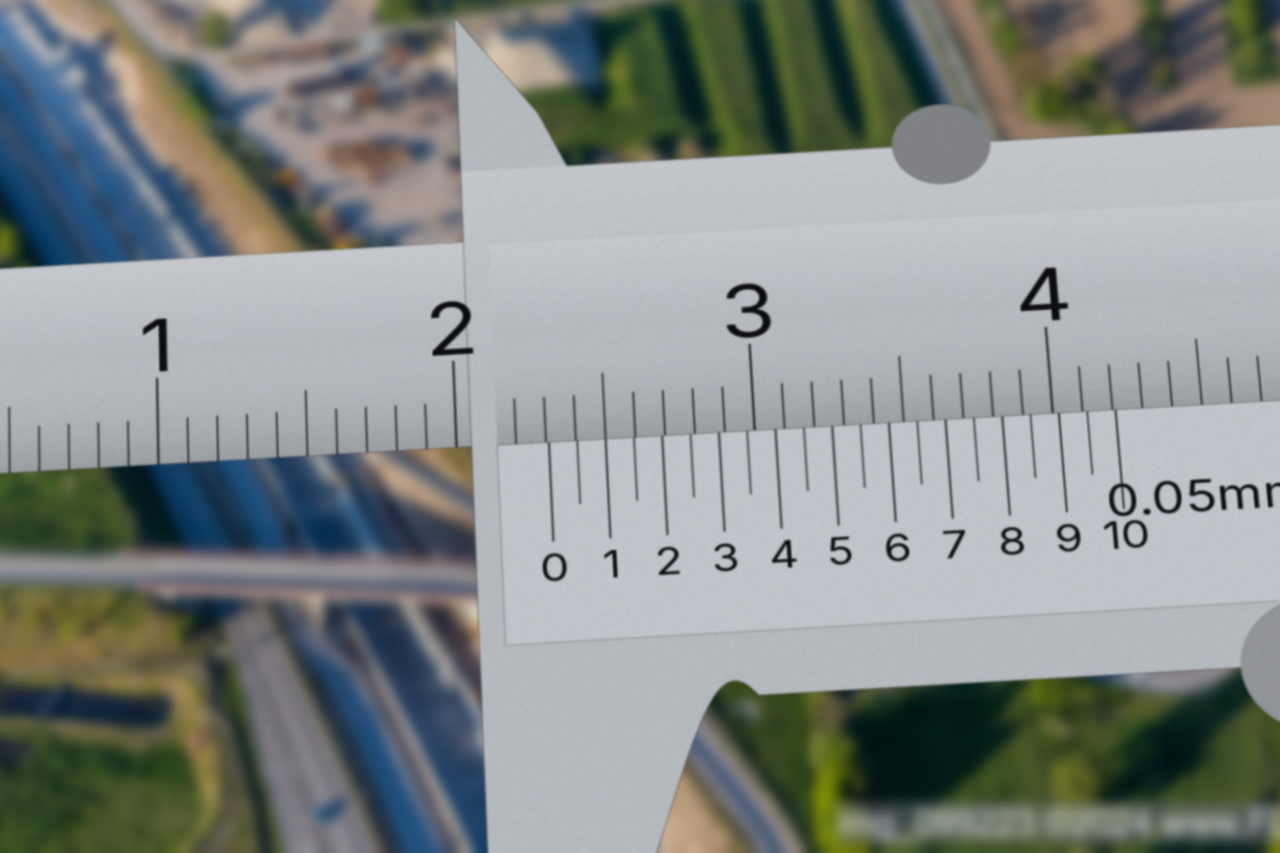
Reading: 23.1 (mm)
